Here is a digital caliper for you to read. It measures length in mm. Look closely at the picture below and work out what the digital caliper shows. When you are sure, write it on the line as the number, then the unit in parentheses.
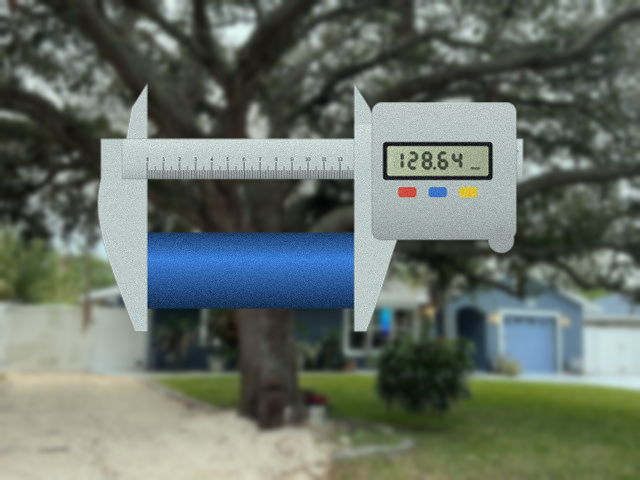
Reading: 128.64 (mm)
